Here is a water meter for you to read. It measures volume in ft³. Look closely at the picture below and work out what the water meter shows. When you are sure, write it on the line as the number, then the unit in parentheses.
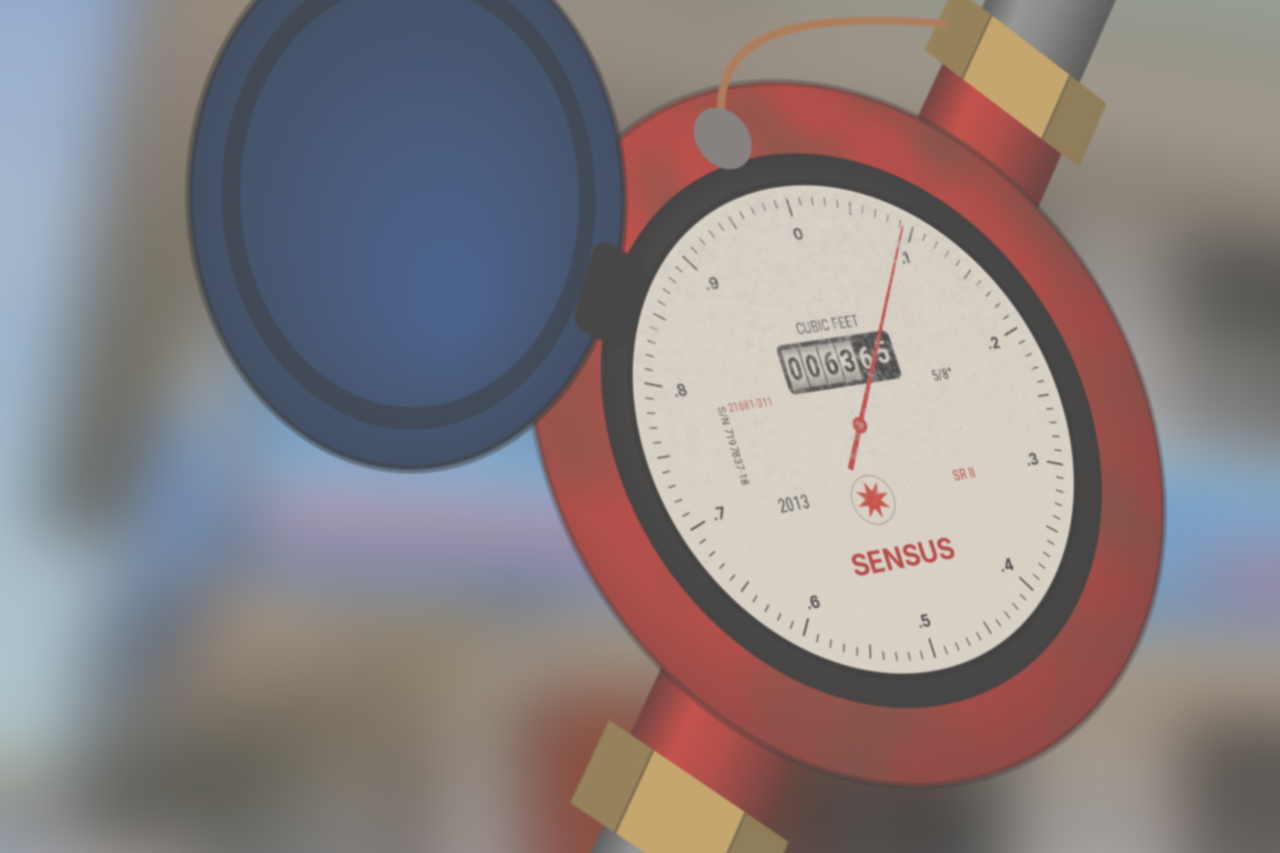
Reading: 6365.09 (ft³)
